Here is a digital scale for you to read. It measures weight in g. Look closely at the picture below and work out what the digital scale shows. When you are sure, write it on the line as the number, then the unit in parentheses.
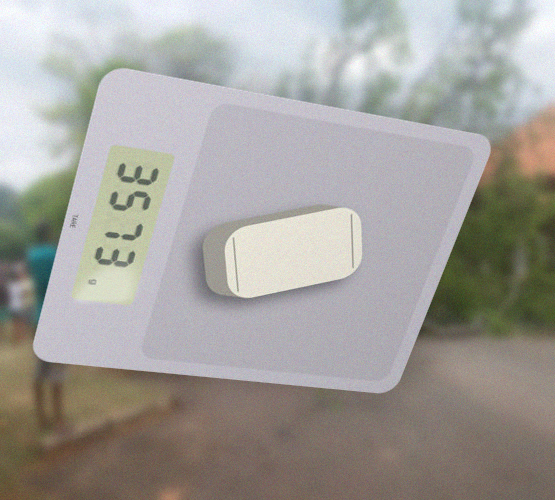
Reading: 3573 (g)
